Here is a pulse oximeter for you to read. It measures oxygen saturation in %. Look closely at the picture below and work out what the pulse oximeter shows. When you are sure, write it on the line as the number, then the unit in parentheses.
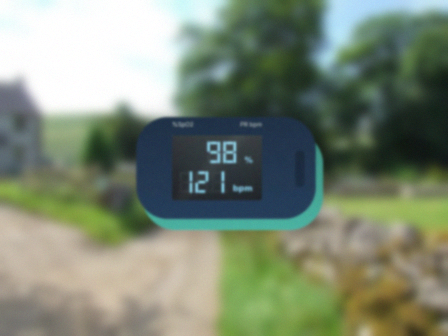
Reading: 98 (%)
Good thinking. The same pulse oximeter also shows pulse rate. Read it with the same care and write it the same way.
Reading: 121 (bpm)
